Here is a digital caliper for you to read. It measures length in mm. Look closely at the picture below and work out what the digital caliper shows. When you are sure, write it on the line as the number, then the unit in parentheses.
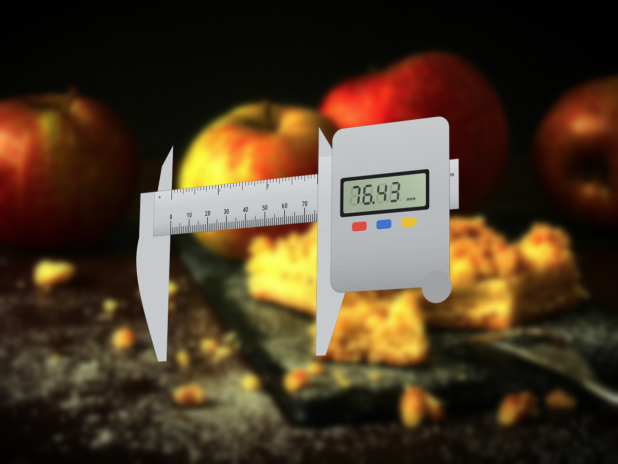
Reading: 76.43 (mm)
